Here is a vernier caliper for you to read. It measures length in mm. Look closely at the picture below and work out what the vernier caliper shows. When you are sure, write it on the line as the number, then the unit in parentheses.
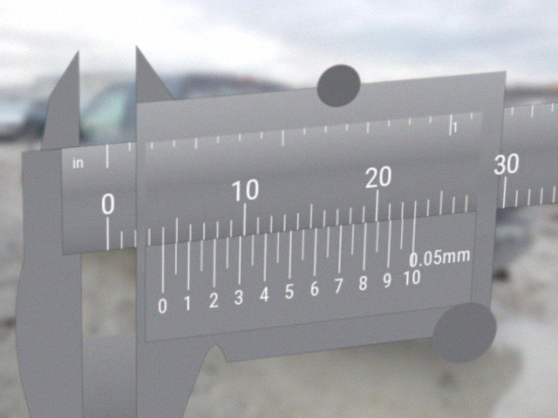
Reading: 4.0 (mm)
